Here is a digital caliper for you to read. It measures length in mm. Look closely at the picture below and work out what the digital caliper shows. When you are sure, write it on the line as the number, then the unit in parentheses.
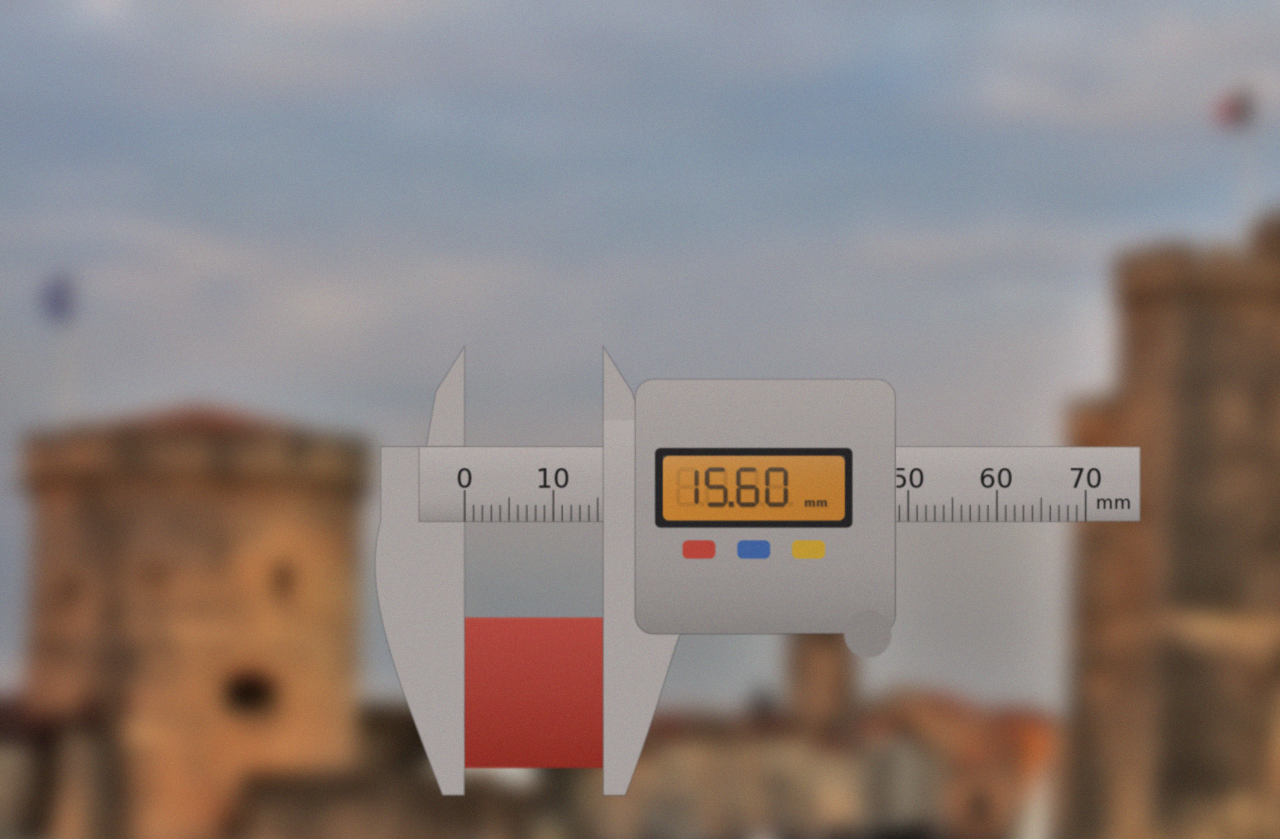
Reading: 15.60 (mm)
